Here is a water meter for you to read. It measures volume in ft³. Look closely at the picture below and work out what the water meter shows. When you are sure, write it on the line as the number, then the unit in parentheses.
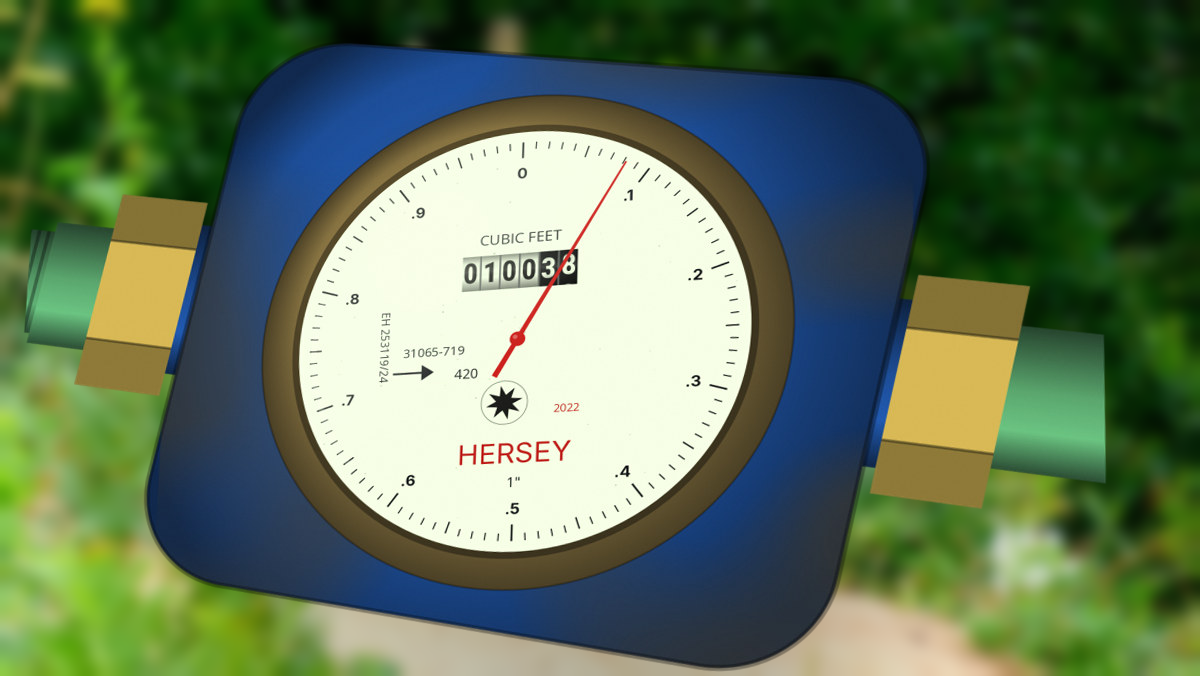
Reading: 10038.08 (ft³)
